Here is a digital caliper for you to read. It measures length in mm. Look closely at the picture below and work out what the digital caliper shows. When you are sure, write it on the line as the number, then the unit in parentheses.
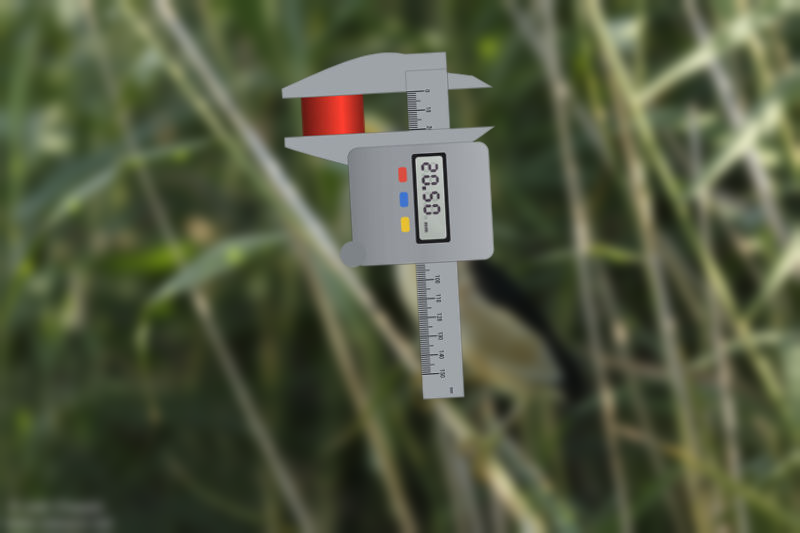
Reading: 20.50 (mm)
